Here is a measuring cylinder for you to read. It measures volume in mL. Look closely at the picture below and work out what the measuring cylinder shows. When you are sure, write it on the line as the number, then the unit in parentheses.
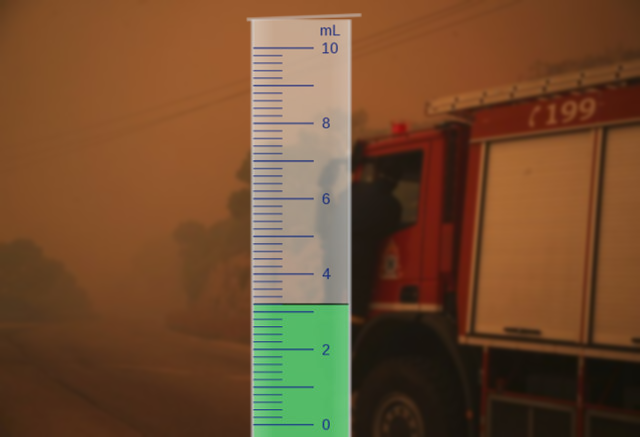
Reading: 3.2 (mL)
